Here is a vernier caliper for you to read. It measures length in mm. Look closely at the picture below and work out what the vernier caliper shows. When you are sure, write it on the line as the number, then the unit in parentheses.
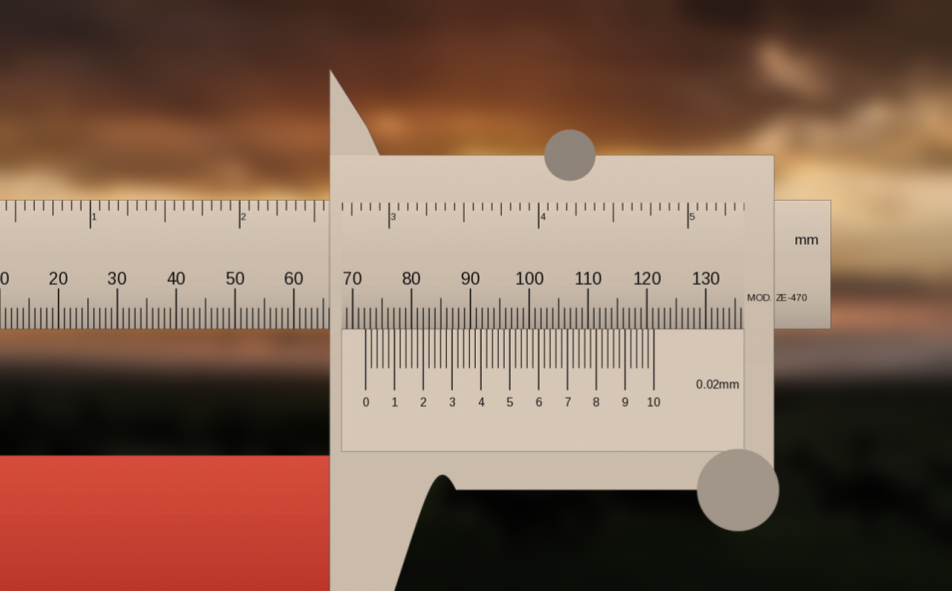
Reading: 72.2 (mm)
